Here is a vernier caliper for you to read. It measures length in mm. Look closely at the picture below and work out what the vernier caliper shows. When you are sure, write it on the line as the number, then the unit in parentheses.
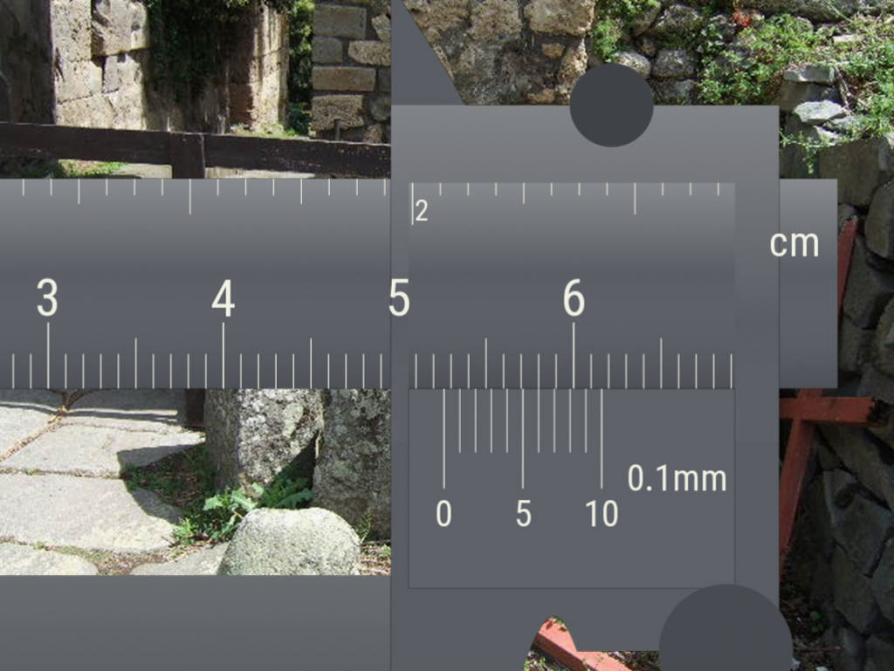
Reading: 52.6 (mm)
